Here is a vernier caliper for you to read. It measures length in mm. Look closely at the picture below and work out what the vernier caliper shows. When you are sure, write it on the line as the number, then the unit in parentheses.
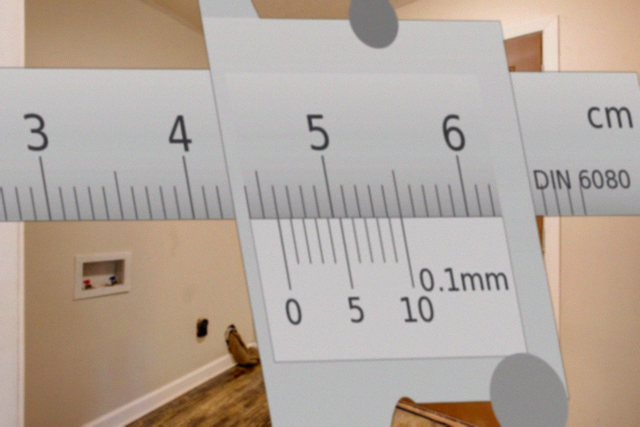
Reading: 46.0 (mm)
